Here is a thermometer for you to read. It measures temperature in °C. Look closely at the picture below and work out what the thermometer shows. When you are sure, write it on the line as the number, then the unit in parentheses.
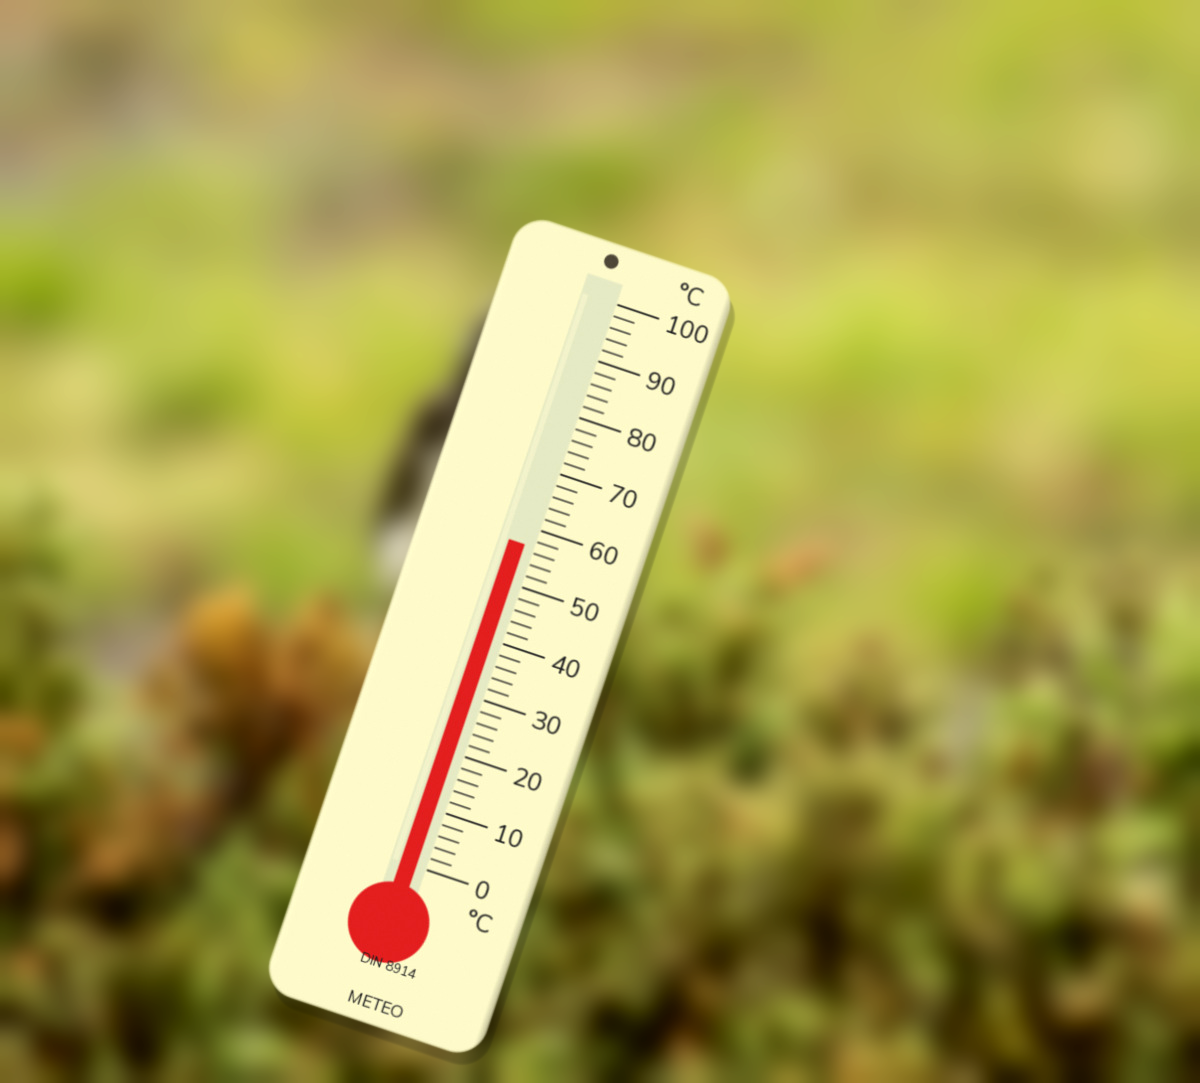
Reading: 57 (°C)
